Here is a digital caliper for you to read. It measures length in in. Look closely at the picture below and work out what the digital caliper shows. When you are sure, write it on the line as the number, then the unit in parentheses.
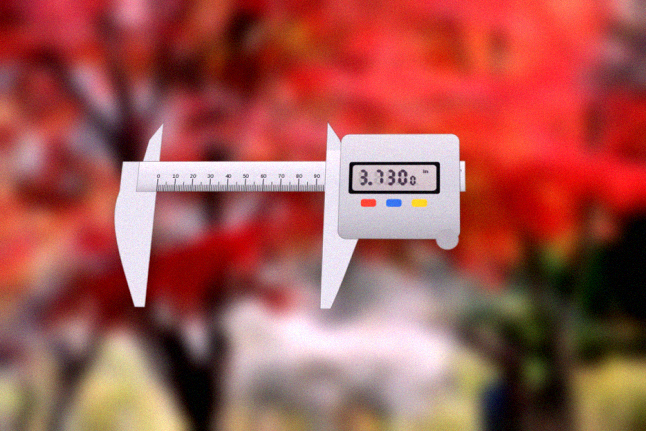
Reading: 3.7300 (in)
